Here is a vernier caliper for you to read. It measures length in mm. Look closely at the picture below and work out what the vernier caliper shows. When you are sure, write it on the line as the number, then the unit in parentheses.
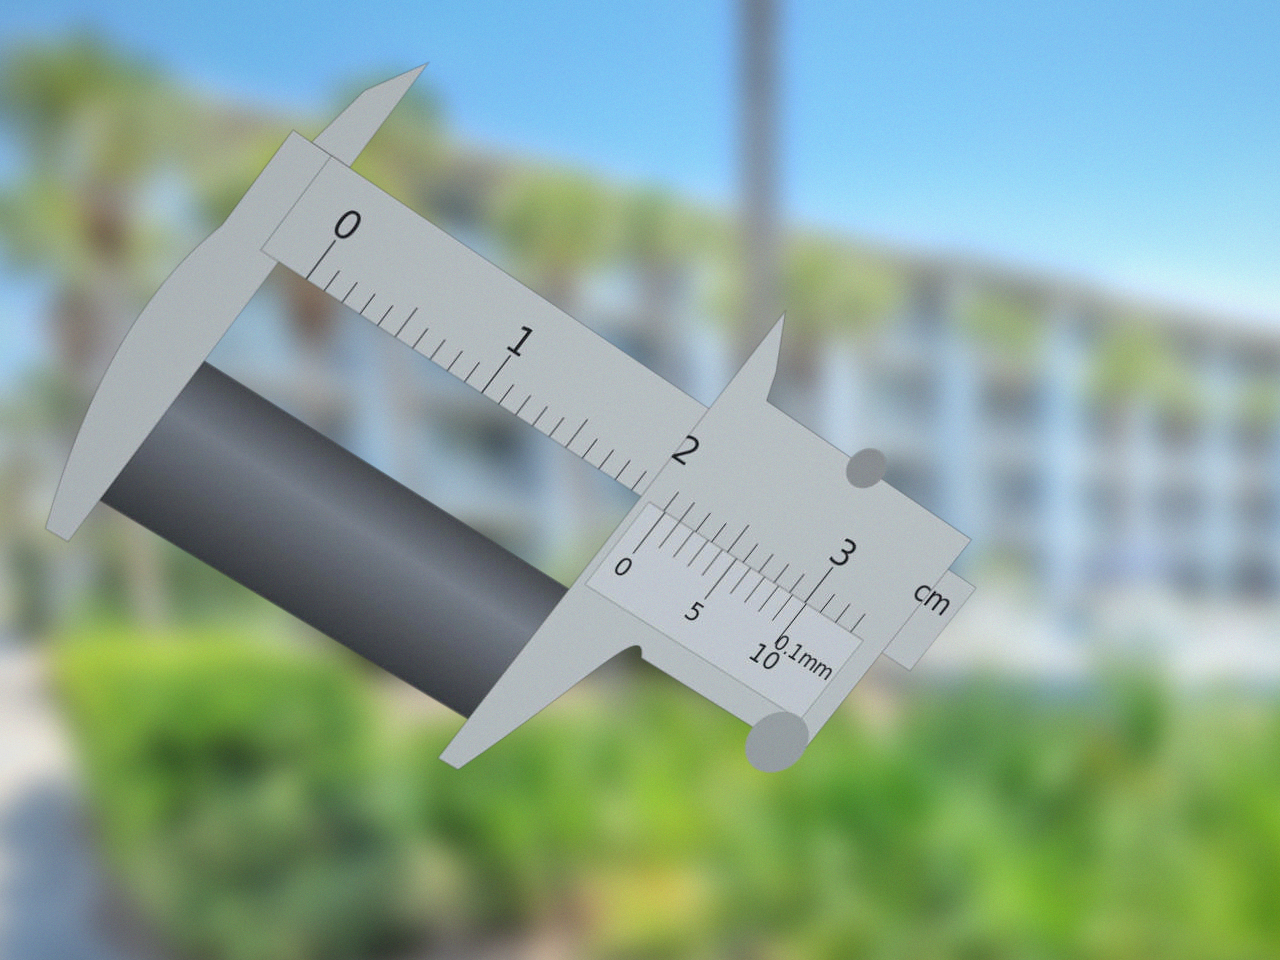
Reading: 21.1 (mm)
